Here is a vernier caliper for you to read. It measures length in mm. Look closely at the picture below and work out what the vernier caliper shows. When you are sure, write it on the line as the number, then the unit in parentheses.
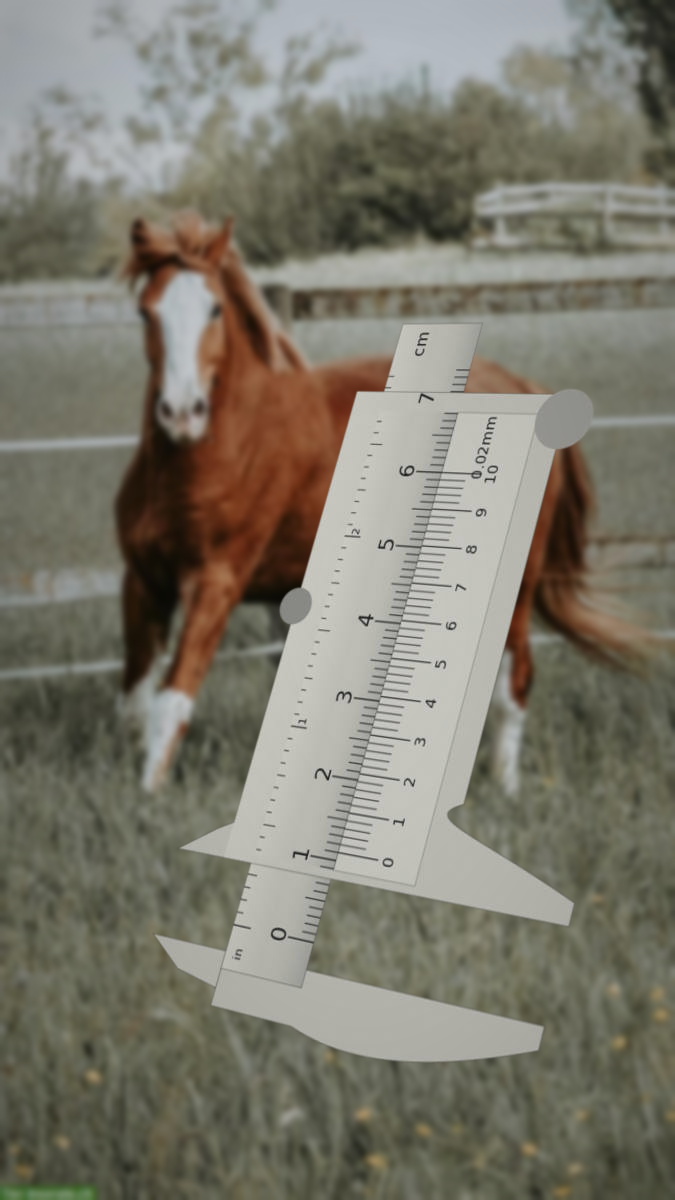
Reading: 11.0 (mm)
